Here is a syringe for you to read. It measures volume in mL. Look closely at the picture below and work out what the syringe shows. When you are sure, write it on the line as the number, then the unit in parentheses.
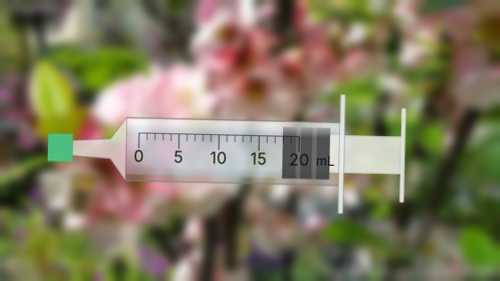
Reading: 18 (mL)
